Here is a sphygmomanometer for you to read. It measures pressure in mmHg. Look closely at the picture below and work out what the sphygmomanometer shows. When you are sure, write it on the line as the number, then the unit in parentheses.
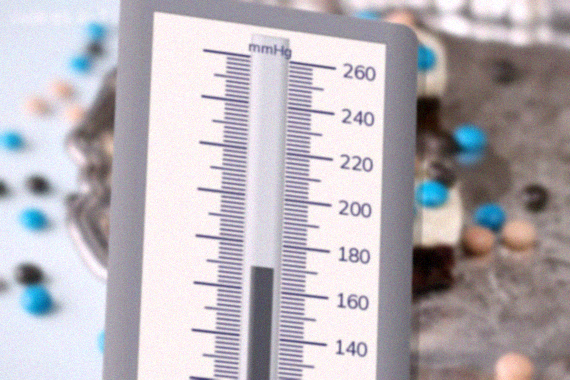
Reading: 170 (mmHg)
